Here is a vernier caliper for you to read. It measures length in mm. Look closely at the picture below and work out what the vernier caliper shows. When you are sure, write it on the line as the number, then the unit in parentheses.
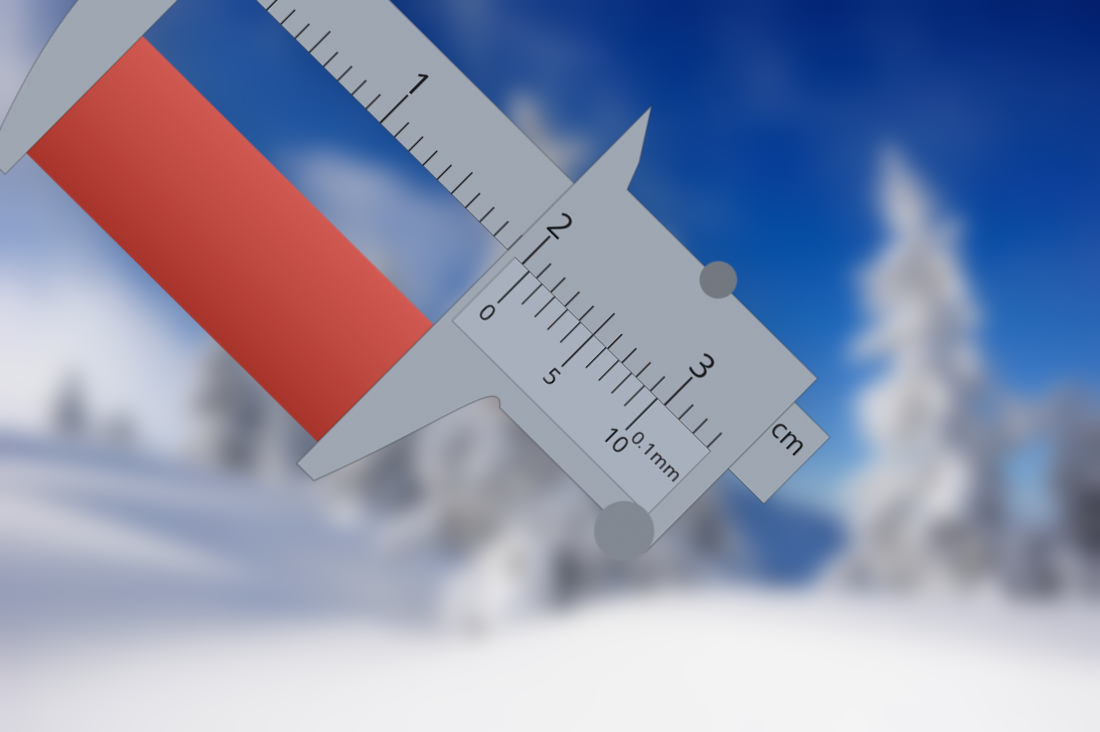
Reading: 20.5 (mm)
